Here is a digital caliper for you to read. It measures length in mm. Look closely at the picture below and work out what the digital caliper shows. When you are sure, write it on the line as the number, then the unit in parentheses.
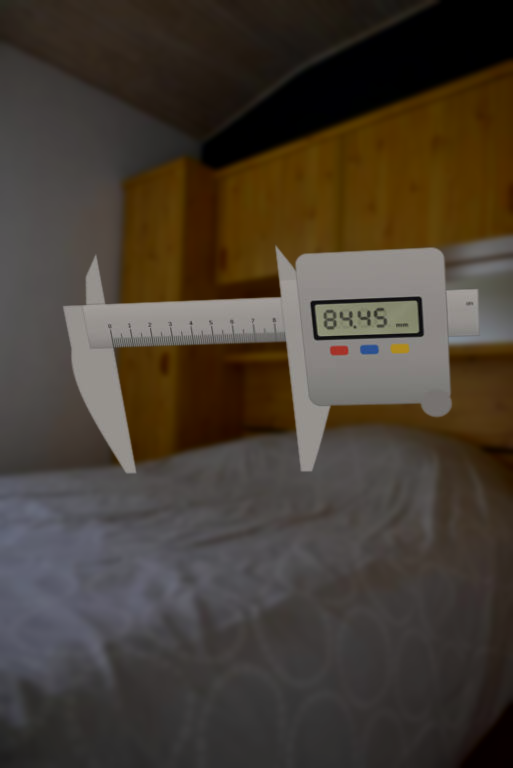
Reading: 84.45 (mm)
